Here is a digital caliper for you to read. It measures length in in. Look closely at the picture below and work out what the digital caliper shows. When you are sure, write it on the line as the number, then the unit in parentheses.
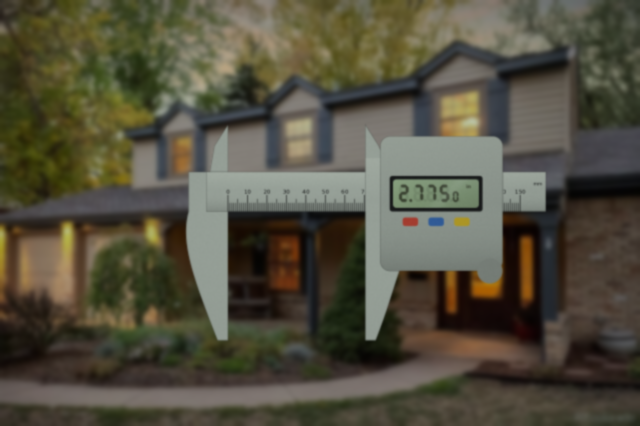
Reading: 2.7750 (in)
